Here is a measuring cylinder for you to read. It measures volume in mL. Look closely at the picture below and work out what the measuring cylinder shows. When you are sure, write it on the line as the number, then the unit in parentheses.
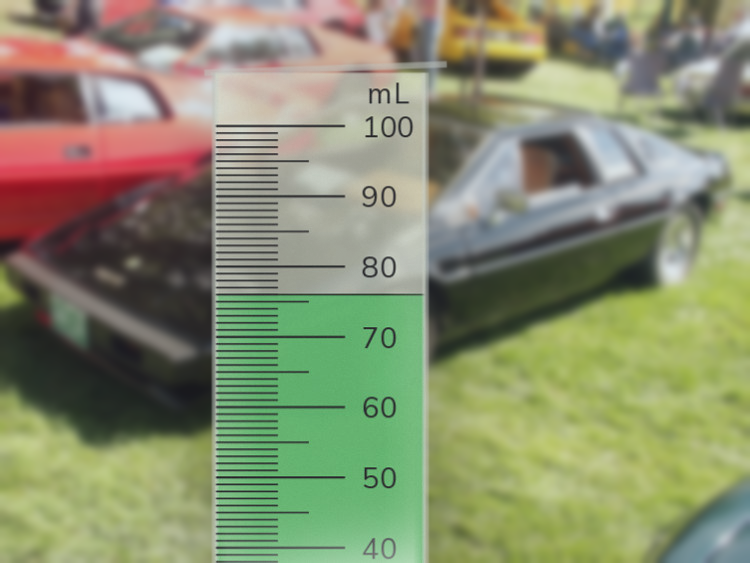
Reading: 76 (mL)
